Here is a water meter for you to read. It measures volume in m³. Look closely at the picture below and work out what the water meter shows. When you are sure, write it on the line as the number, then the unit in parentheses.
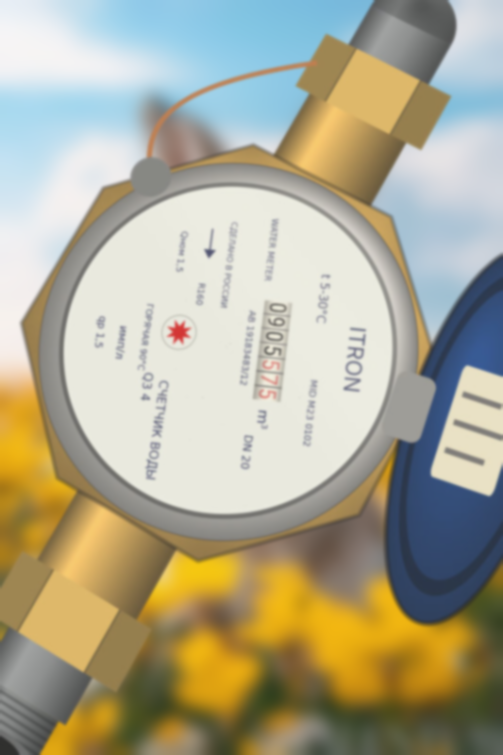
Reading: 905.575 (m³)
